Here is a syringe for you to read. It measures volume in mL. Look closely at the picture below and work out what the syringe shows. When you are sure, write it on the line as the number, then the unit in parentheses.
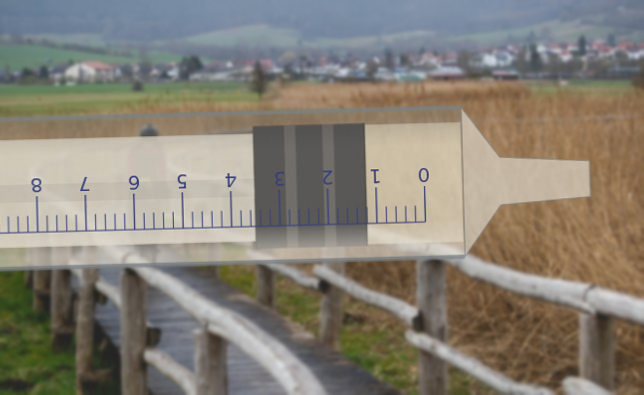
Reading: 1.2 (mL)
